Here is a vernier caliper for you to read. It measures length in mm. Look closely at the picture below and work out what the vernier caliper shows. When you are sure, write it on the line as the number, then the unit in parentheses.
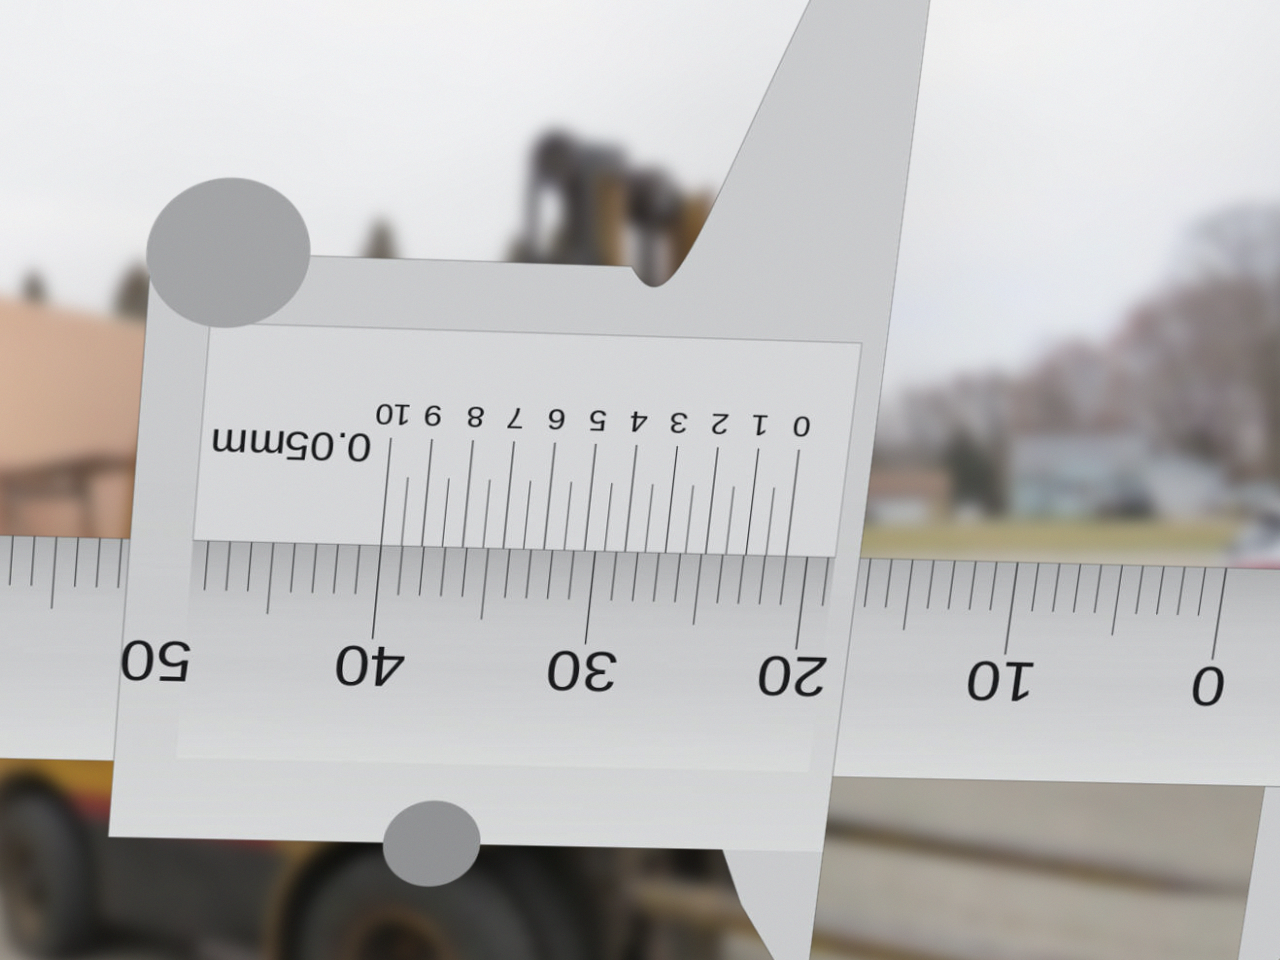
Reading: 21.0 (mm)
